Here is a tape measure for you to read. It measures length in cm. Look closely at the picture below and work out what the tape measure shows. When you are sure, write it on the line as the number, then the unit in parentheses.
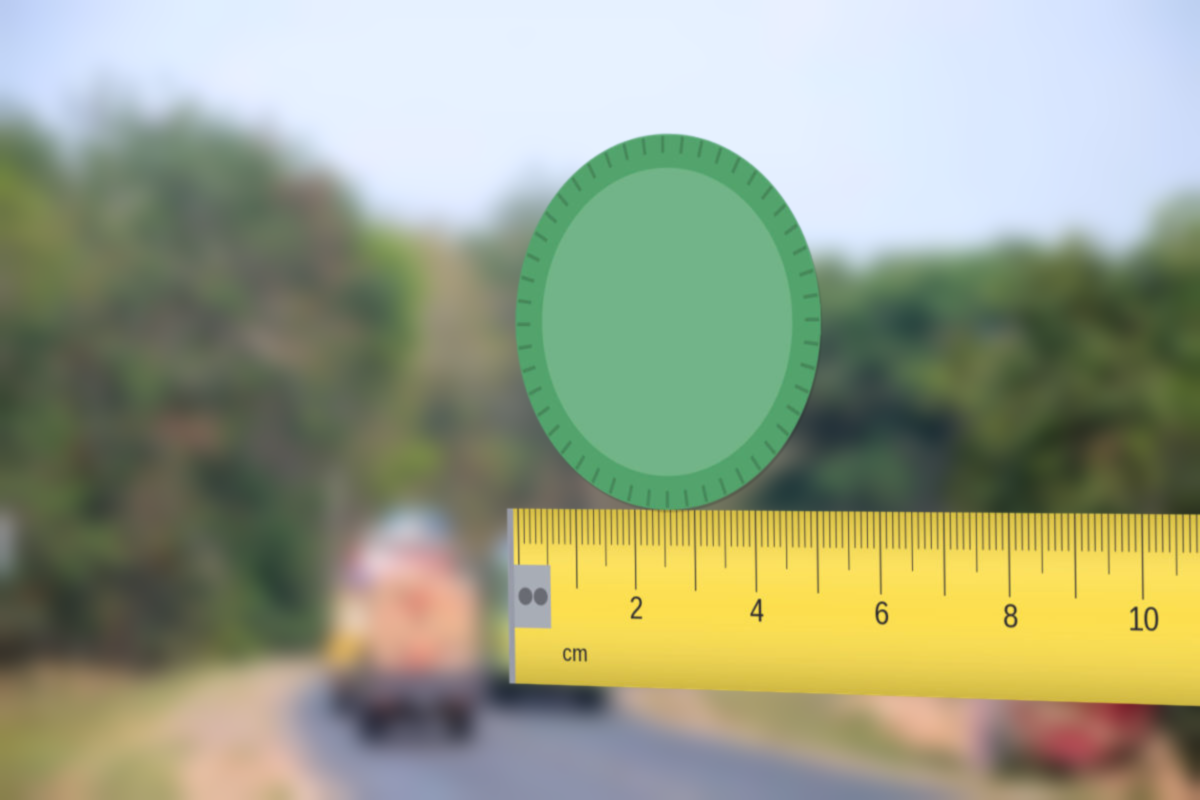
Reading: 5.1 (cm)
